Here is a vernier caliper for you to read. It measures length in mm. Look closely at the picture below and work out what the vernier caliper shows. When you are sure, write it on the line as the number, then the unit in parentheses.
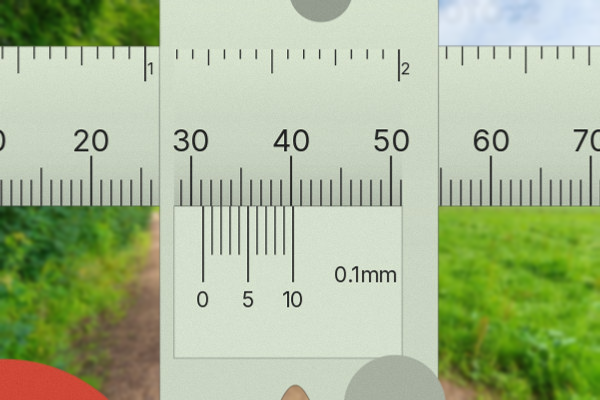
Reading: 31.2 (mm)
